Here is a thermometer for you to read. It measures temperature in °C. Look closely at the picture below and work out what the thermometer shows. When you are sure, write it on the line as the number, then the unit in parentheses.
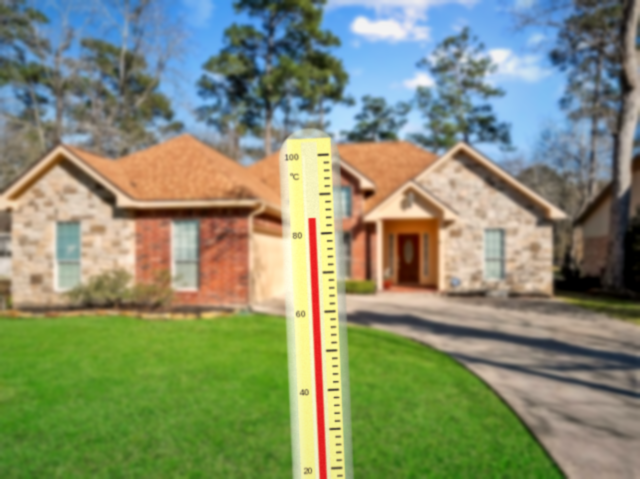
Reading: 84 (°C)
